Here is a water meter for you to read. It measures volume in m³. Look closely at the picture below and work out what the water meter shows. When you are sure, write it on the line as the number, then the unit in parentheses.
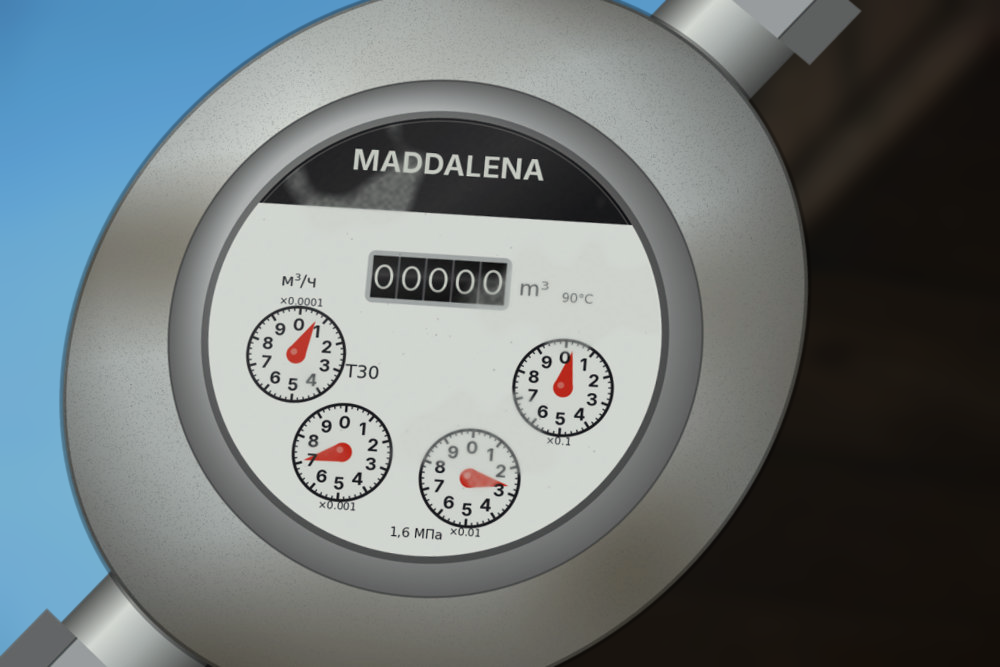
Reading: 0.0270 (m³)
